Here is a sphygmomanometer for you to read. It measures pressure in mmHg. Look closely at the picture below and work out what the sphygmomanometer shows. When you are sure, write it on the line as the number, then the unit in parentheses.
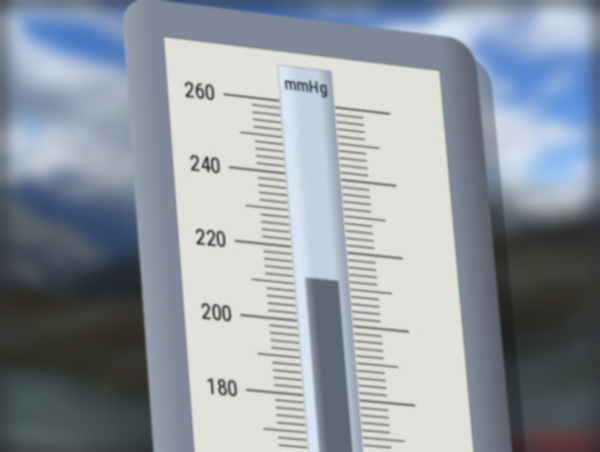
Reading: 212 (mmHg)
